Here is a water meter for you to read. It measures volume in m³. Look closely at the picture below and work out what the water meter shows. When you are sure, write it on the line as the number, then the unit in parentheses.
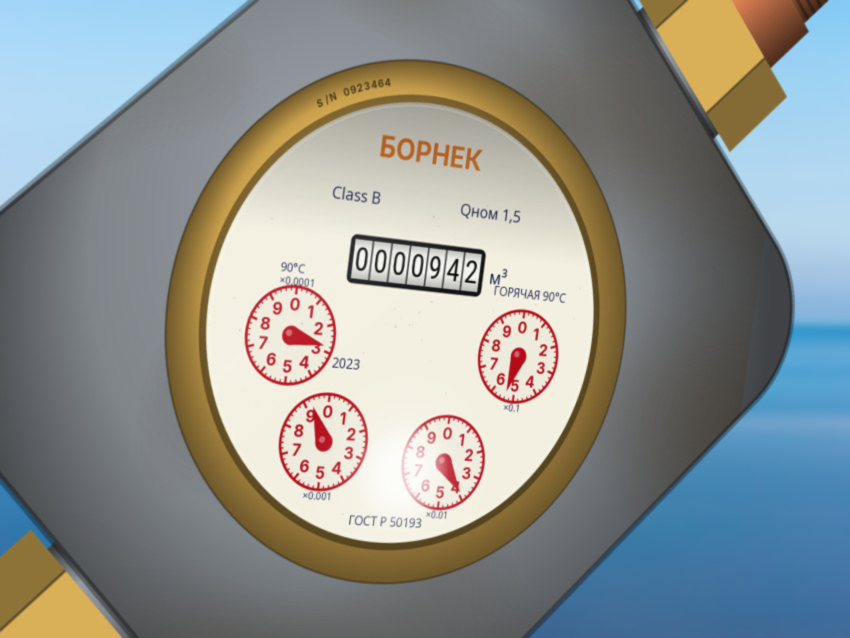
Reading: 942.5392 (m³)
